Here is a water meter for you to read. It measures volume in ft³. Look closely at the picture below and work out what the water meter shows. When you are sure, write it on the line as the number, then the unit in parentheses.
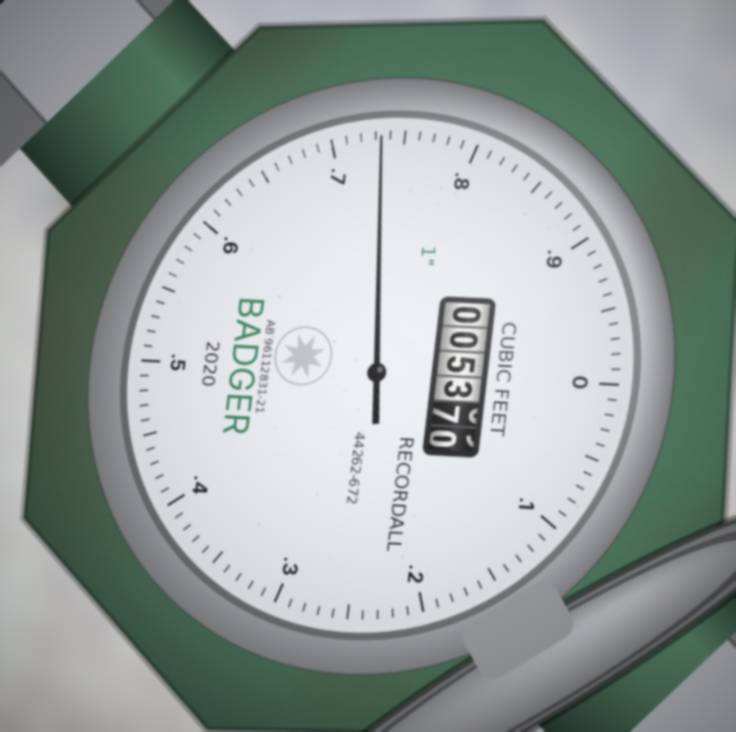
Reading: 5369.73 (ft³)
